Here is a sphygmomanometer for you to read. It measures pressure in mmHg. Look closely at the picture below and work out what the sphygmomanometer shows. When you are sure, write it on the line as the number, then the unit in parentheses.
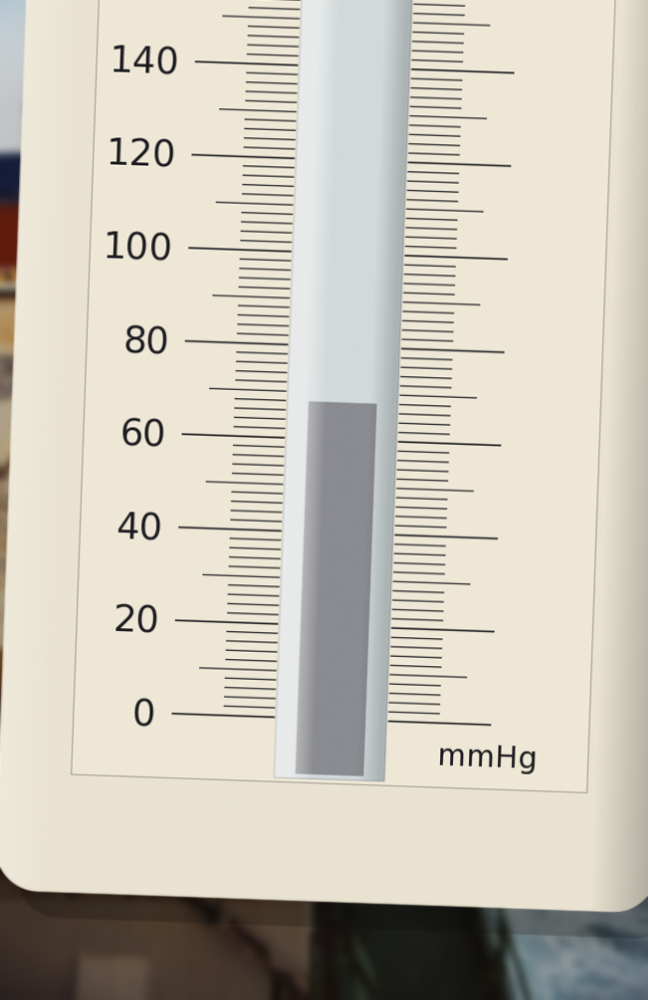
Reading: 68 (mmHg)
